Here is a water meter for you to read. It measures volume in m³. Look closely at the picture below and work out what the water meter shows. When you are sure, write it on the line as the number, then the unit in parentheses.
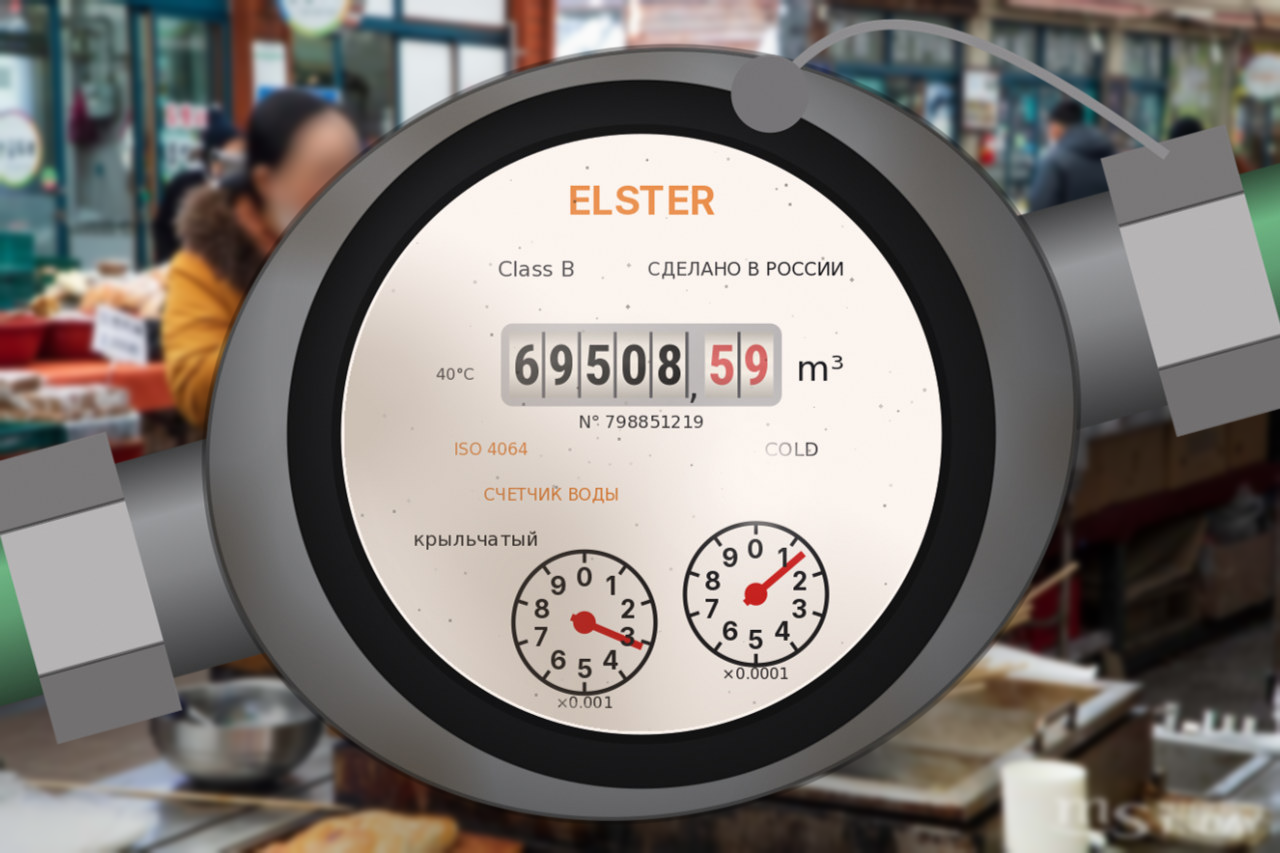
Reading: 69508.5931 (m³)
